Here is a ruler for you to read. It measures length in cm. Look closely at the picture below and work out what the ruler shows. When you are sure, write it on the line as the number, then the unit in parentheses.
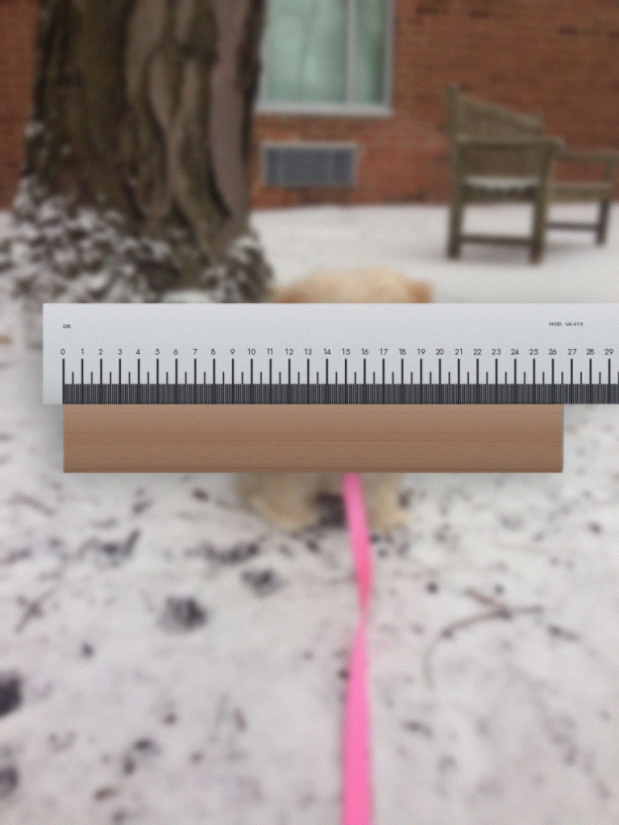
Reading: 26.5 (cm)
